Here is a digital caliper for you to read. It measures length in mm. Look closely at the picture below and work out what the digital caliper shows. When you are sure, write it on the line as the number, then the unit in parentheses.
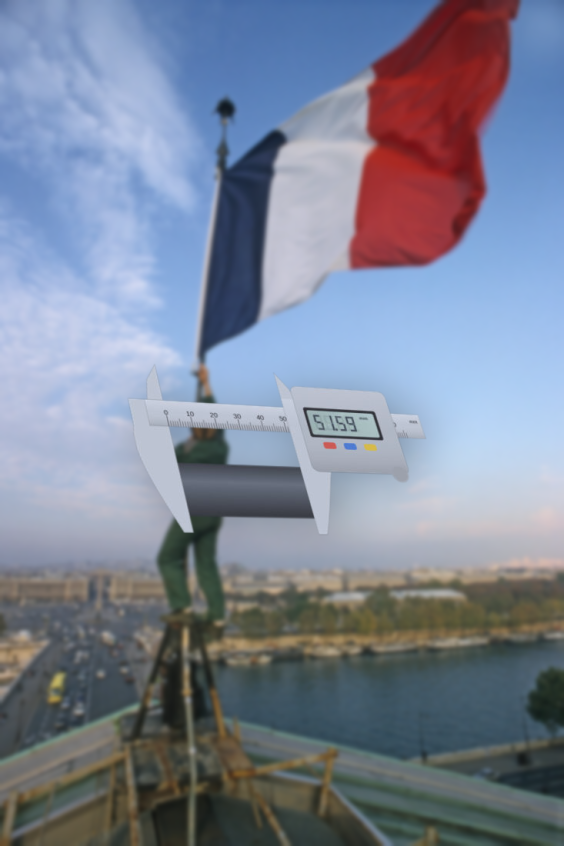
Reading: 51.59 (mm)
